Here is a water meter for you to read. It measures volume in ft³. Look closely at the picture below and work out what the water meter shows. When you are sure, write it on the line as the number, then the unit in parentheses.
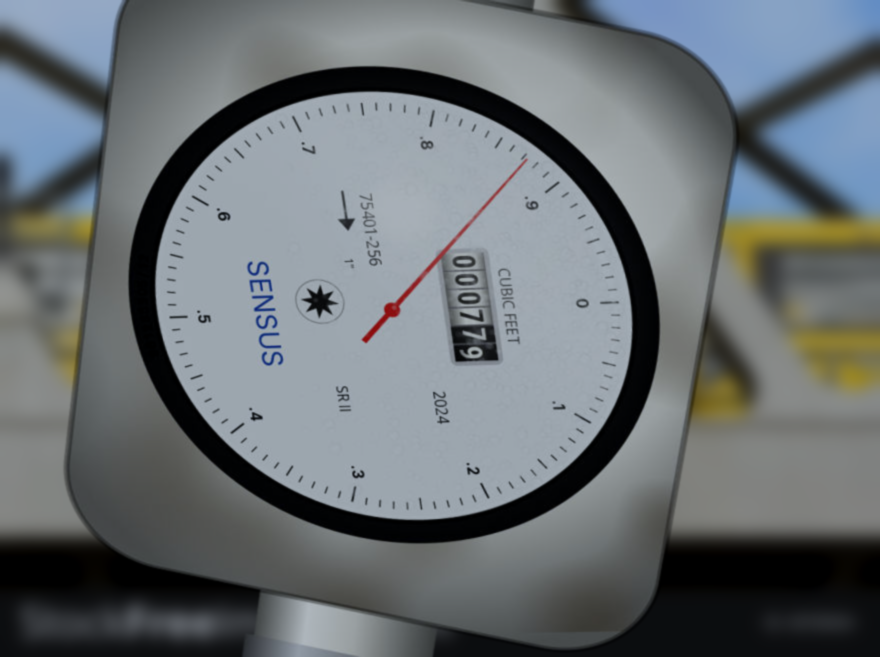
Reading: 778.87 (ft³)
